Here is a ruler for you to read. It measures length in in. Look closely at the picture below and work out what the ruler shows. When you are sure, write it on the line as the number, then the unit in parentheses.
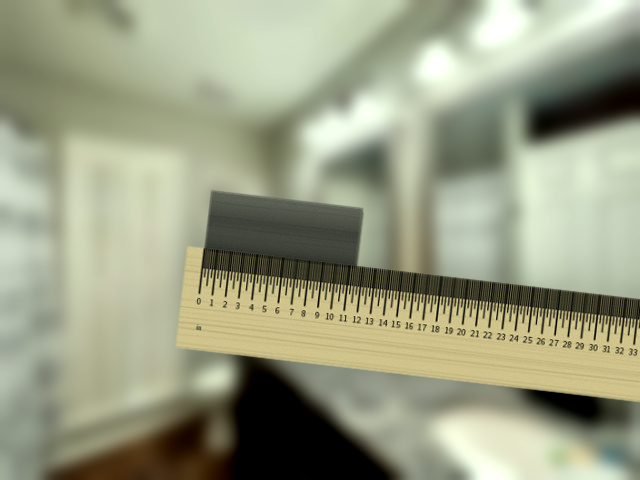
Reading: 11.5 (in)
